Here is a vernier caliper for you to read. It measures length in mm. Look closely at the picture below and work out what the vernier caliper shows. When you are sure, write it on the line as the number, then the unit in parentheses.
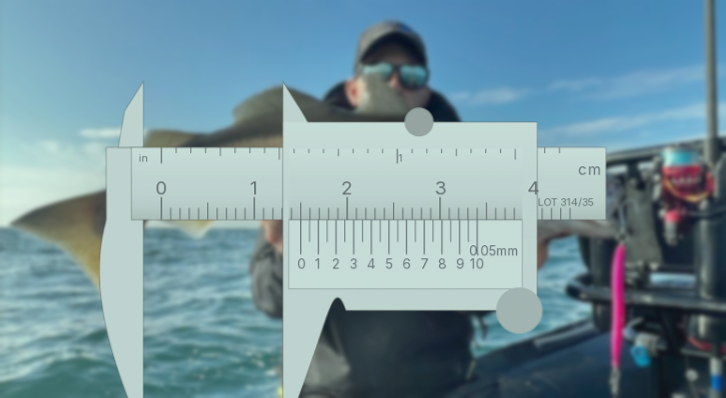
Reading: 15.0 (mm)
